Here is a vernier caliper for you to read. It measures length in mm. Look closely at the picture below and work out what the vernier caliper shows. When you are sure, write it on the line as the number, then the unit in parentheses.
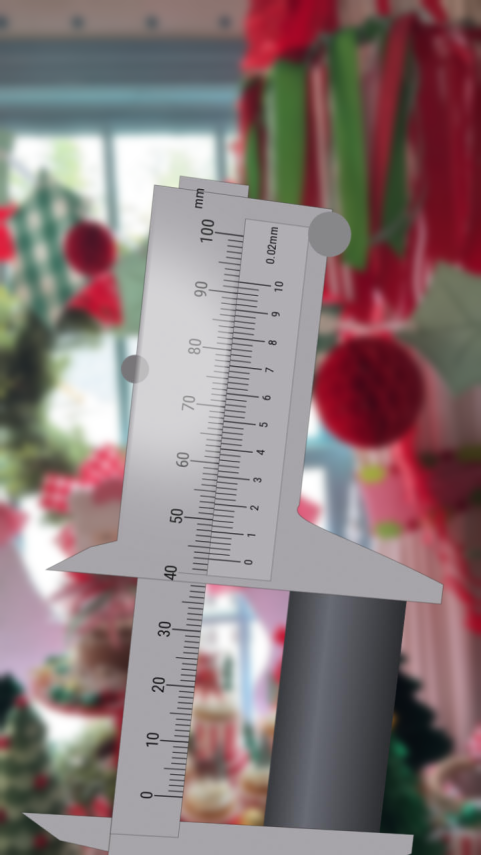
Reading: 43.0 (mm)
